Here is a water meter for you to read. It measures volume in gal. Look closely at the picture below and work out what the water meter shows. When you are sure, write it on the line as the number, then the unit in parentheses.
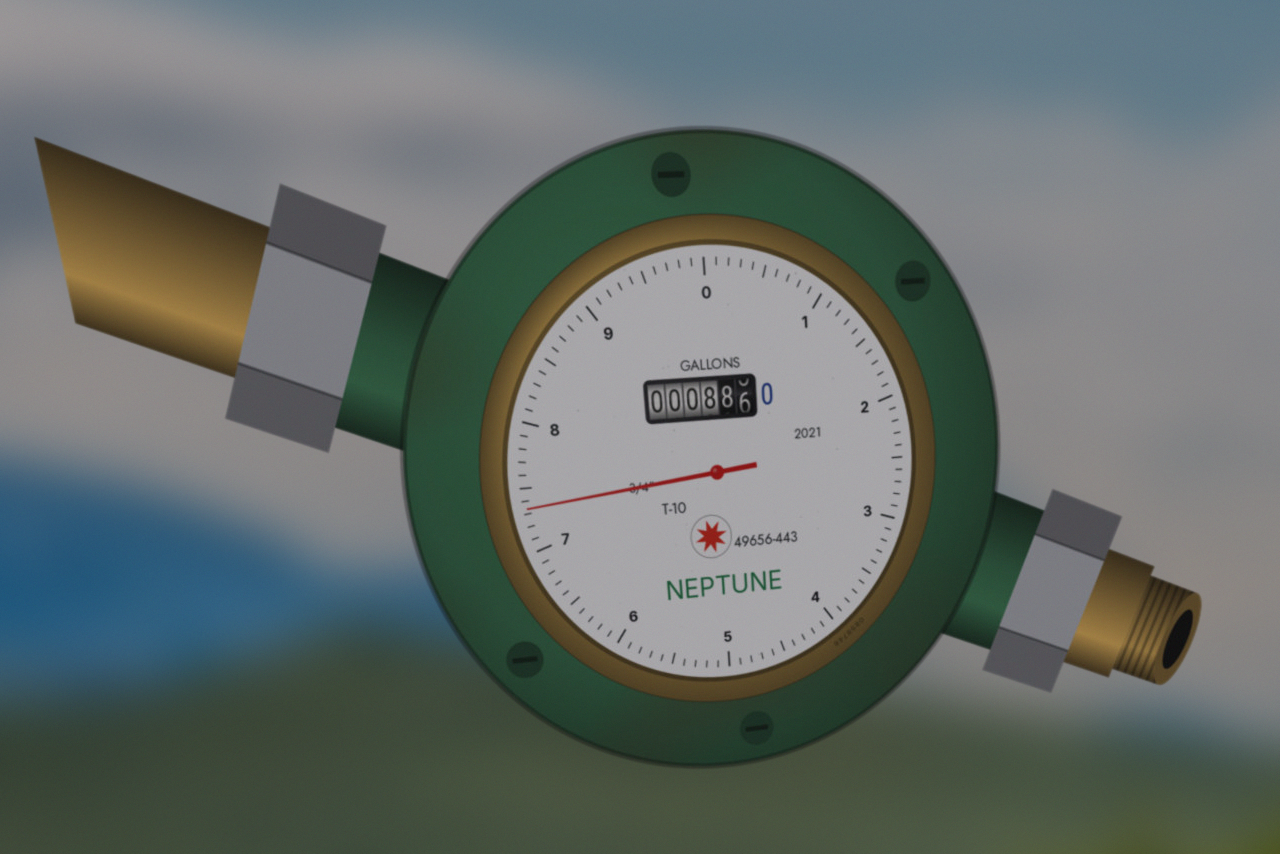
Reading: 8857.3 (gal)
